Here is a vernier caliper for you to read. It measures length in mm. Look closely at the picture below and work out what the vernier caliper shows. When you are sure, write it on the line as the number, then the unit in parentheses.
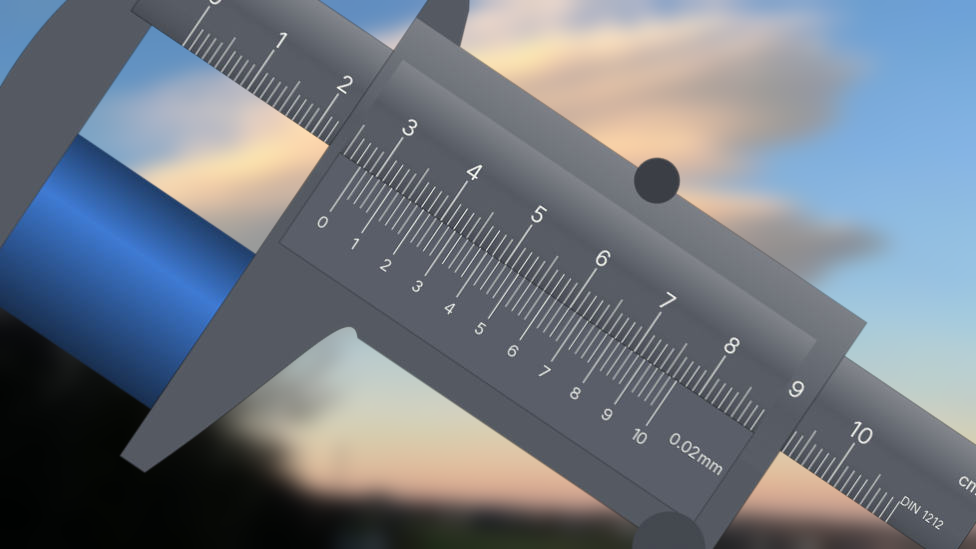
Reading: 27.6 (mm)
